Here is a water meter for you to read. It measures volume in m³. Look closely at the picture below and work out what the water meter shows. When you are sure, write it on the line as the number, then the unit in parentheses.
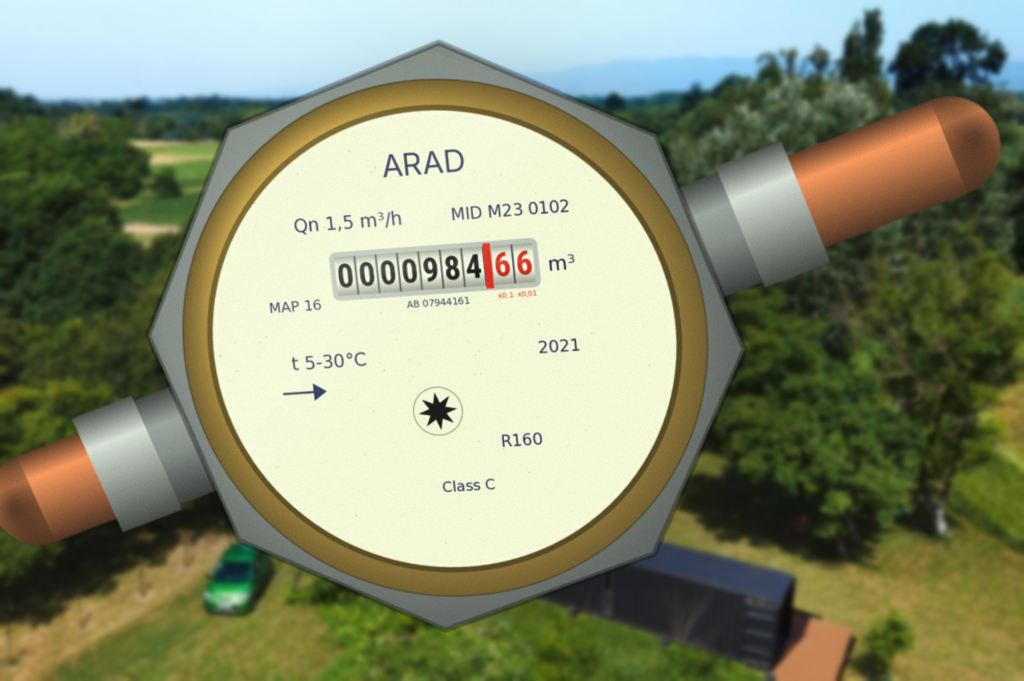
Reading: 984.66 (m³)
